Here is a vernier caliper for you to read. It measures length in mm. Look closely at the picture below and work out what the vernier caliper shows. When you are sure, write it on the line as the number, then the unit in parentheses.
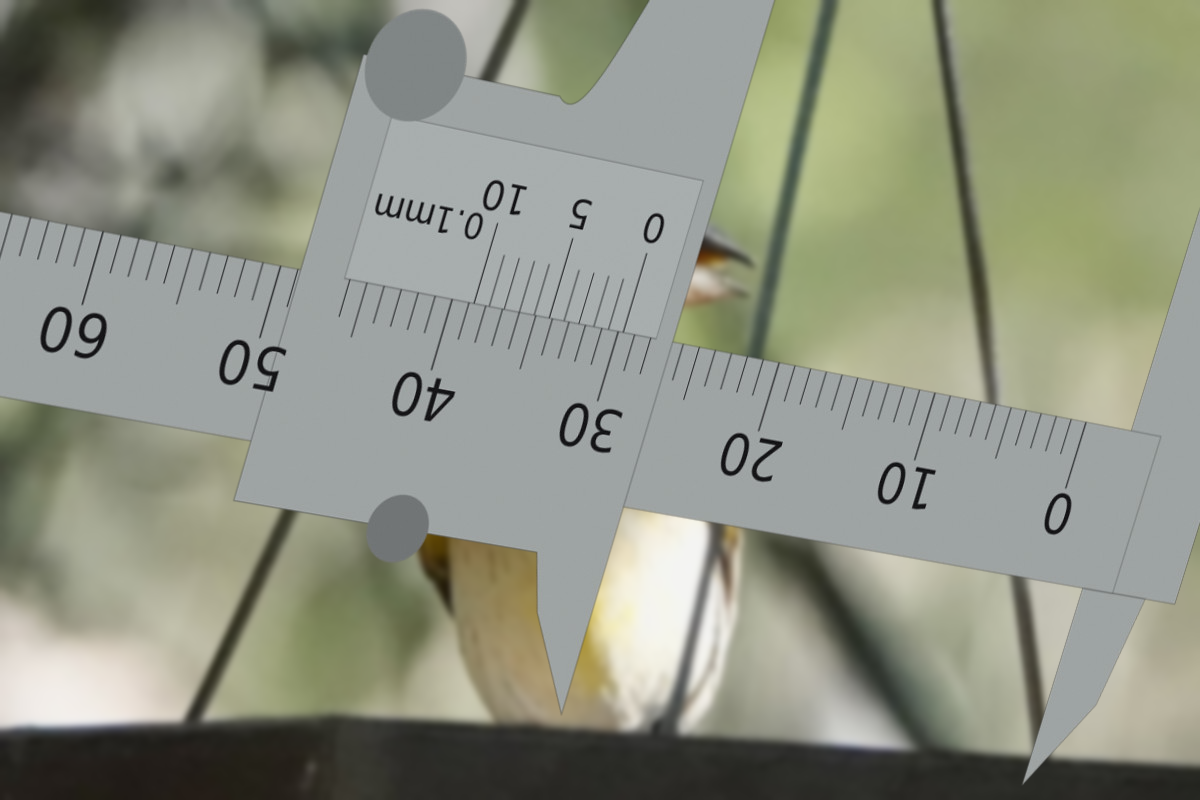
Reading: 29.7 (mm)
